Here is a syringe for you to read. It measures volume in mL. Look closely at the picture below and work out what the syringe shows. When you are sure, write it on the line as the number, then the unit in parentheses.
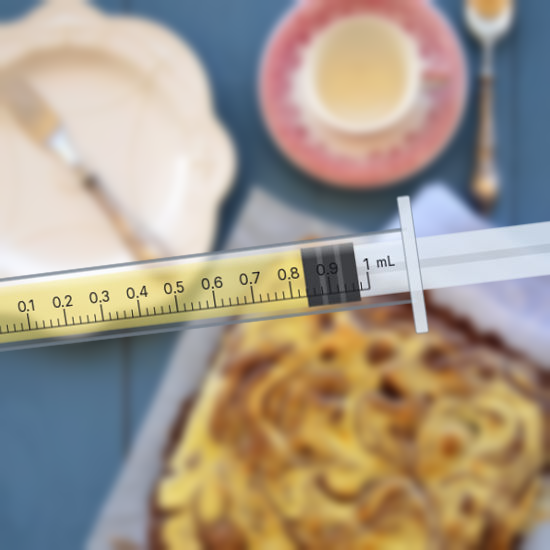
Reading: 0.84 (mL)
